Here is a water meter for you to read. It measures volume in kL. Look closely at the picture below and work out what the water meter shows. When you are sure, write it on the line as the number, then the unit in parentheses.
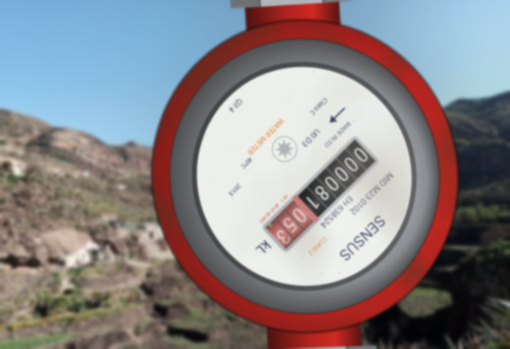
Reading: 81.053 (kL)
